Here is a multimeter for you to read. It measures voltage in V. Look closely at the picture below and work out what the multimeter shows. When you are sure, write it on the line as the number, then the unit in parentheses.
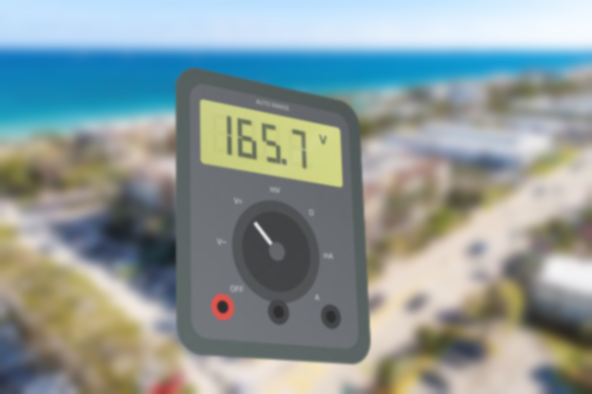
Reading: 165.7 (V)
